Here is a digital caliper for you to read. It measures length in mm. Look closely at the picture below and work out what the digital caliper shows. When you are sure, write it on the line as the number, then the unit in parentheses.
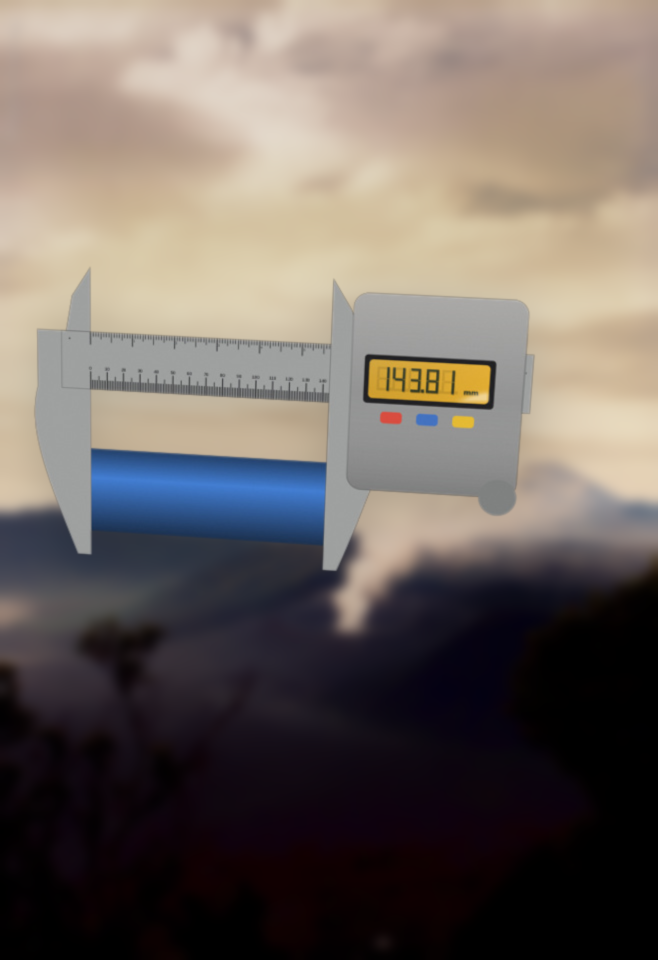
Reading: 143.81 (mm)
